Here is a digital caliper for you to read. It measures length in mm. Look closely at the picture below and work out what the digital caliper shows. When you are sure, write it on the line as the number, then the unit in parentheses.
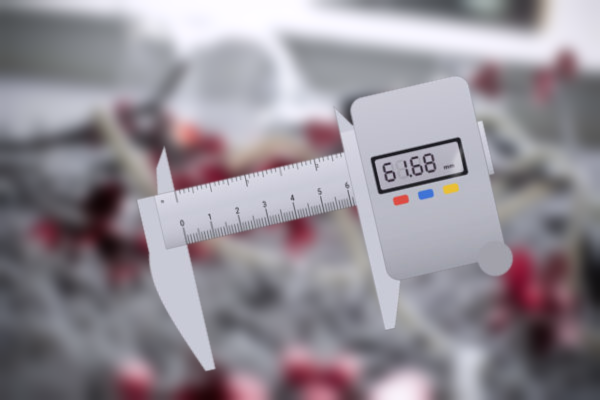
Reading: 61.68 (mm)
